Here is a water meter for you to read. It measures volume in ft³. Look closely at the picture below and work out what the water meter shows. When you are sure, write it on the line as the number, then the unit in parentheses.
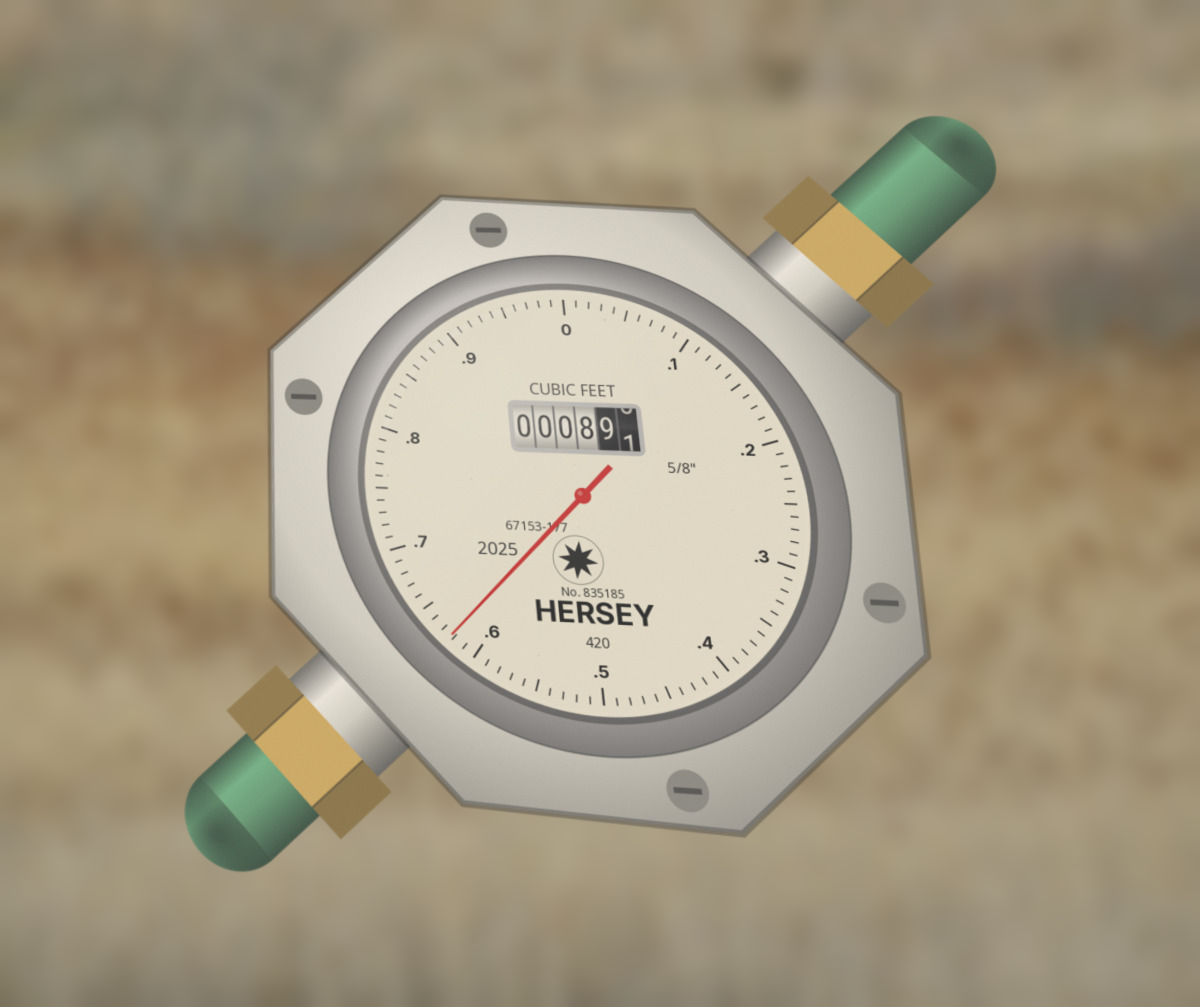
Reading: 890.62 (ft³)
